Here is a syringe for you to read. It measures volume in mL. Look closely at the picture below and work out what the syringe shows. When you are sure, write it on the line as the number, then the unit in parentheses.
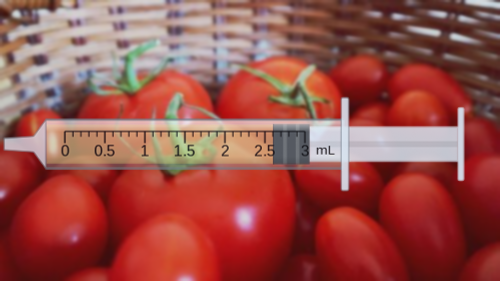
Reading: 2.6 (mL)
